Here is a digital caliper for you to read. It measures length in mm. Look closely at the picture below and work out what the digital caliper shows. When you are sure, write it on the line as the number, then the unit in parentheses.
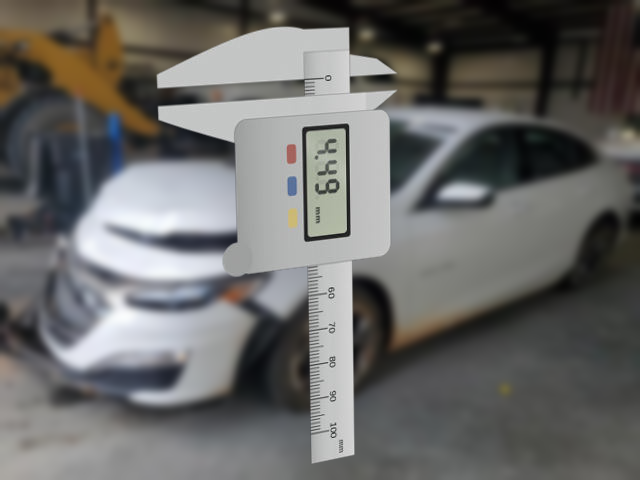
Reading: 4.49 (mm)
